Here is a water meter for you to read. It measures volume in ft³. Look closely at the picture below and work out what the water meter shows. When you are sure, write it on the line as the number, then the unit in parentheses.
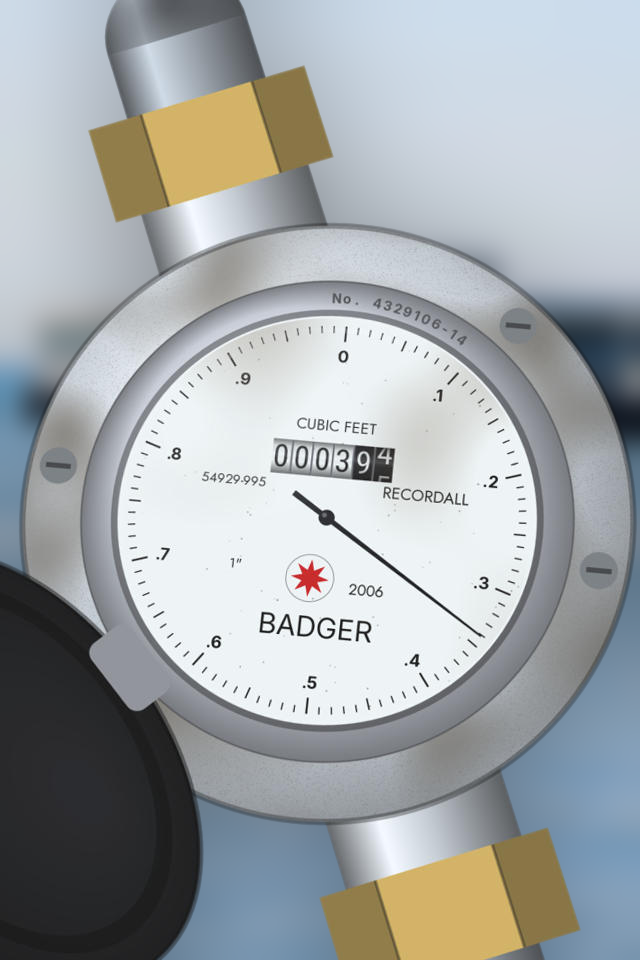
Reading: 394.34 (ft³)
